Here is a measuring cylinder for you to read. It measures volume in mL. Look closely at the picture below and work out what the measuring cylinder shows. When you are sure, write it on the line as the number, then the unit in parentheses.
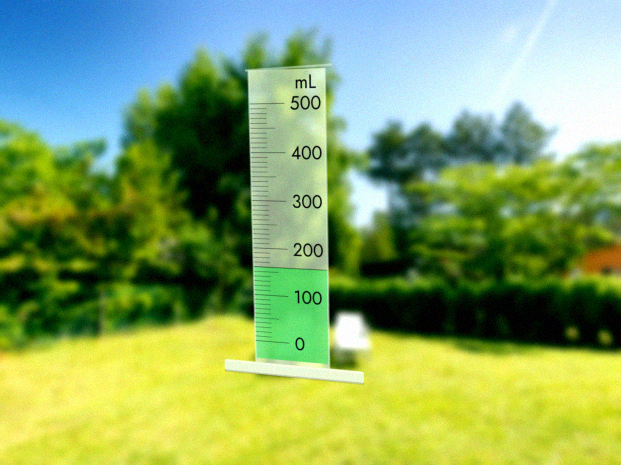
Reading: 160 (mL)
